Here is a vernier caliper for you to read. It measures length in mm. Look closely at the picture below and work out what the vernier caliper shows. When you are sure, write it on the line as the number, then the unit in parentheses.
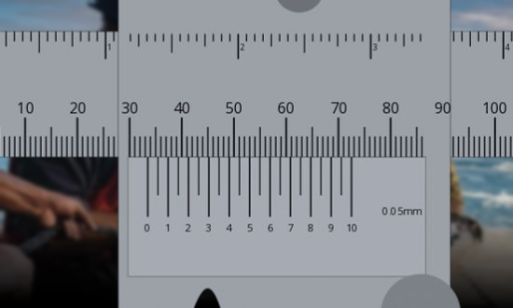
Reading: 33.5 (mm)
